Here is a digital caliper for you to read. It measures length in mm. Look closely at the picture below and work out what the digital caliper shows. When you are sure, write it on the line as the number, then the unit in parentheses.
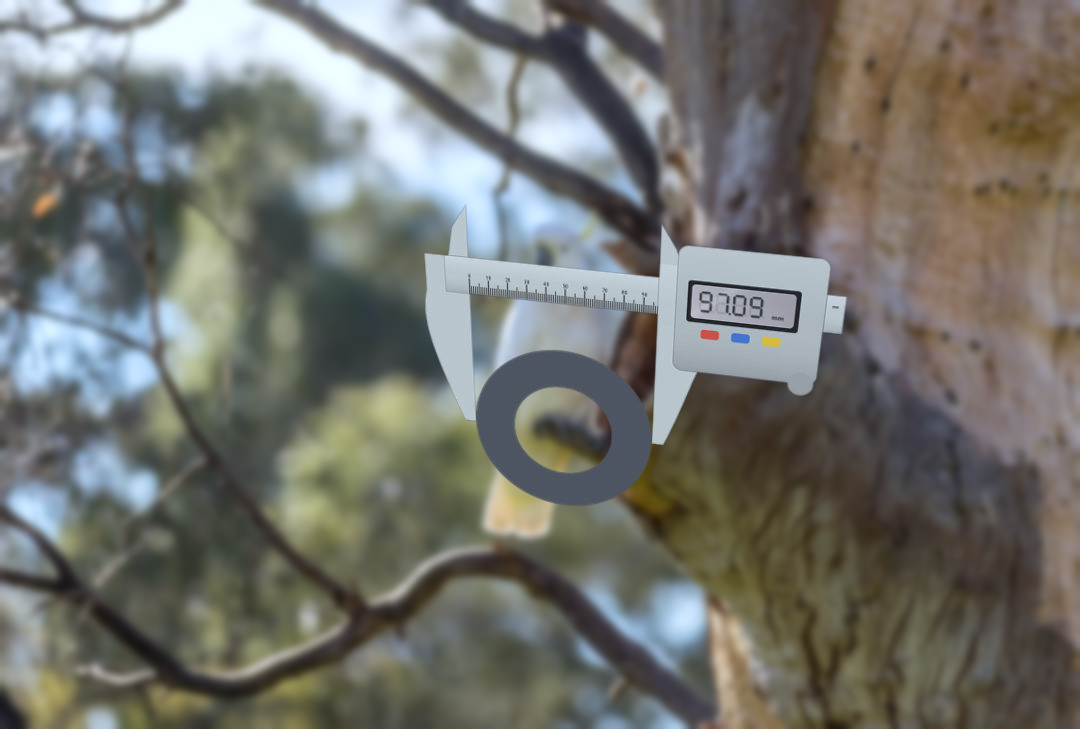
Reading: 97.09 (mm)
